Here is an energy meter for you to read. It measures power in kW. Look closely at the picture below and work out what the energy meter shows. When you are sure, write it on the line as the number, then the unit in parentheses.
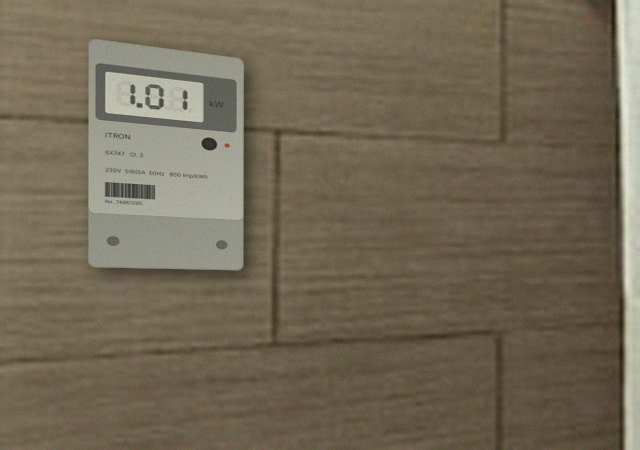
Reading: 1.01 (kW)
